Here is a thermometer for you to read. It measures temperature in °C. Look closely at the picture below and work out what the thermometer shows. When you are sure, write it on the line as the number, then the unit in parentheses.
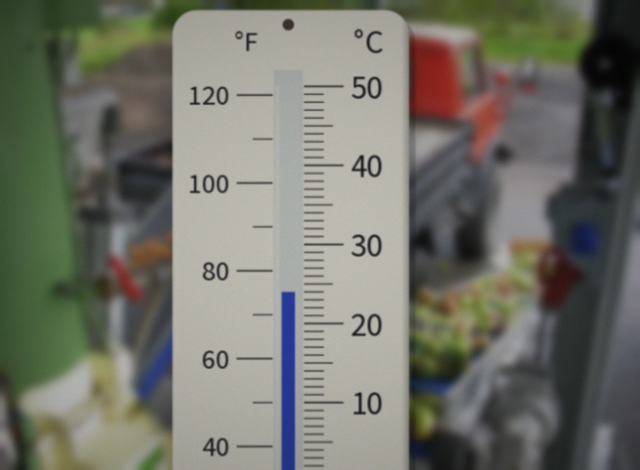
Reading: 24 (°C)
